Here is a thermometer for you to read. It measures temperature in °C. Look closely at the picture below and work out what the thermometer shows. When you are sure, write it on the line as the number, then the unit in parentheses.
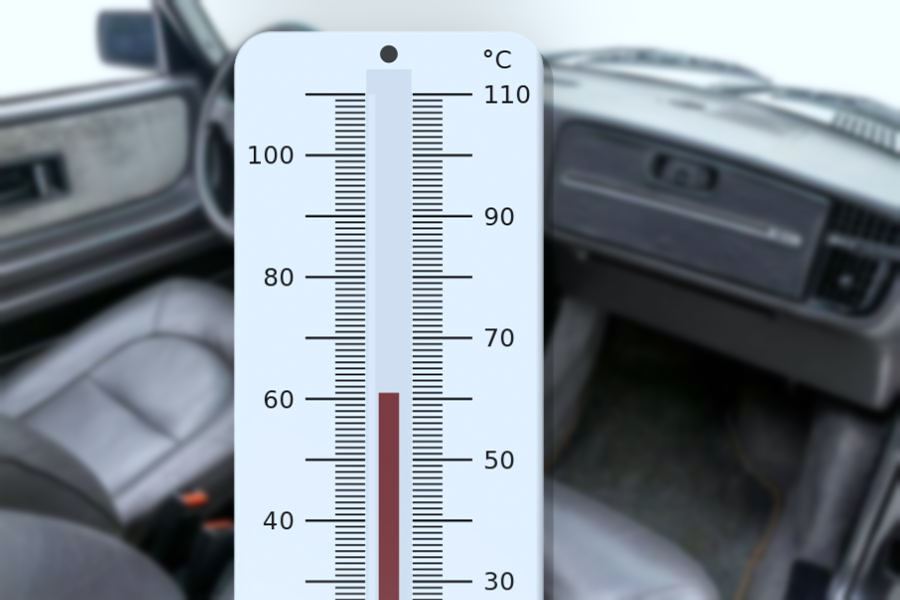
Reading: 61 (°C)
